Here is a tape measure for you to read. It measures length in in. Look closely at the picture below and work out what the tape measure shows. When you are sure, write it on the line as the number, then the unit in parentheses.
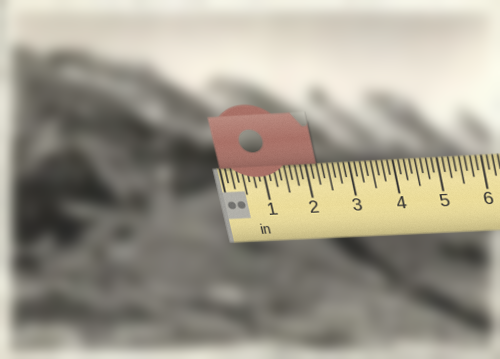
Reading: 2.25 (in)
